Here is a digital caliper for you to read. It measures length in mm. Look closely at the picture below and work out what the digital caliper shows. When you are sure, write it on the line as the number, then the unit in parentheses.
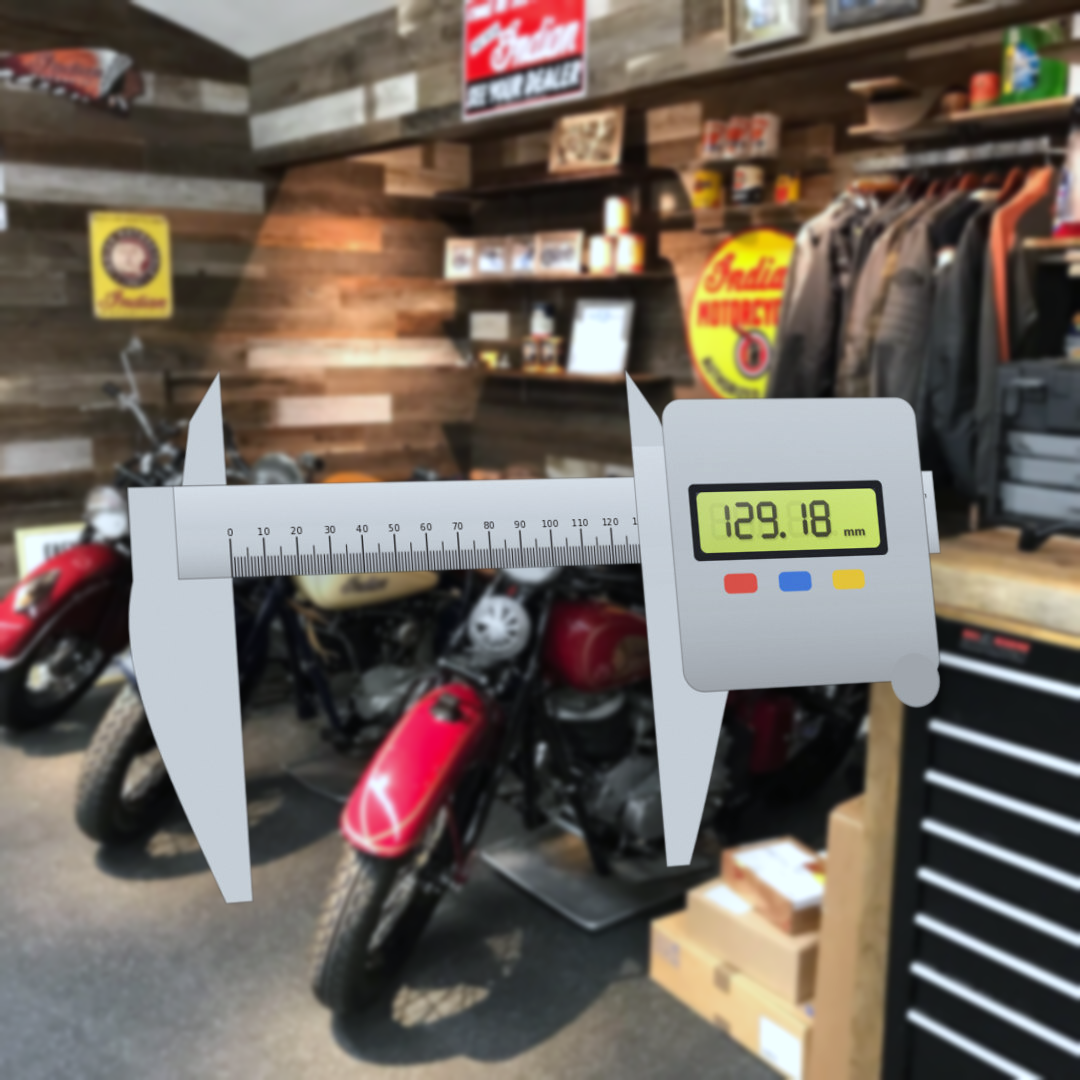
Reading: 129.18 (mm)
